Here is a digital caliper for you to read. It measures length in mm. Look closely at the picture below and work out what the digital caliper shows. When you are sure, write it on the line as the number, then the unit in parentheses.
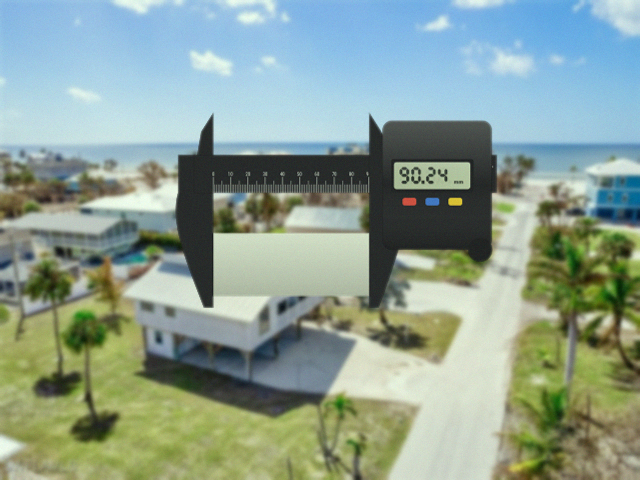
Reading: 90.24 (mm)
